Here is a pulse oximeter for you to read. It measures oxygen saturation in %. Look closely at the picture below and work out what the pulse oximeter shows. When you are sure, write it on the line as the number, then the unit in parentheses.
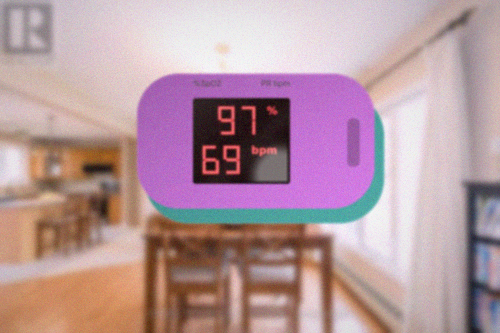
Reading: 97 (%)
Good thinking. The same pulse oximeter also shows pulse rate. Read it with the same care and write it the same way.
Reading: 69 (bpm)
